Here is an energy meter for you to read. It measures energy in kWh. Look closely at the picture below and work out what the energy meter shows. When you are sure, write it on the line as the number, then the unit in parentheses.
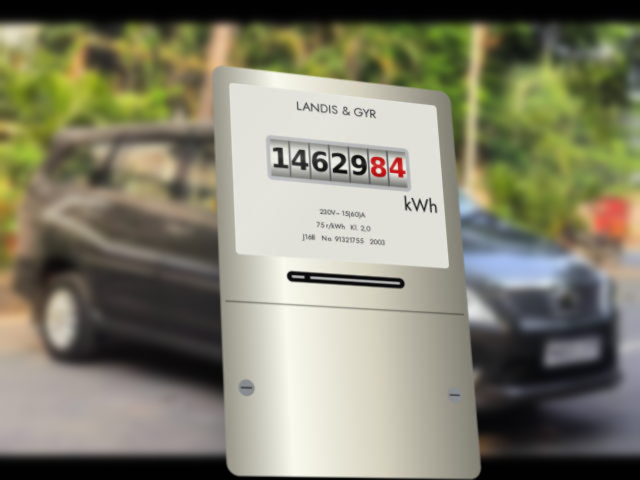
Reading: 14629.84 (kWh)
